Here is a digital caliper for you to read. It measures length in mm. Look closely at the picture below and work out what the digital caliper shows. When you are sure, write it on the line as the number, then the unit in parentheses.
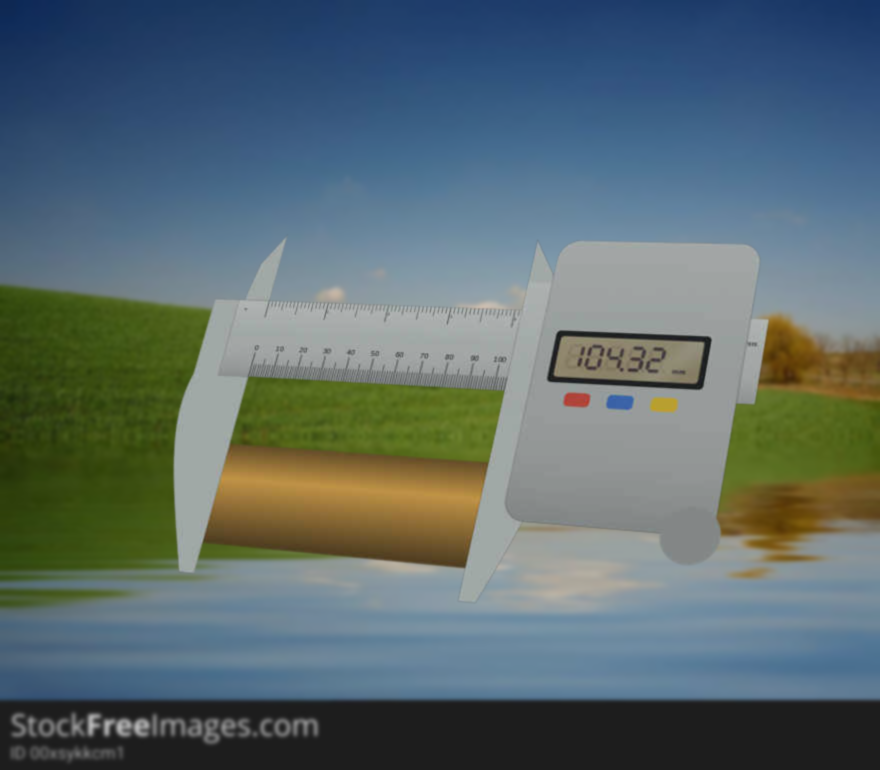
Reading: 104.32 (mm)
